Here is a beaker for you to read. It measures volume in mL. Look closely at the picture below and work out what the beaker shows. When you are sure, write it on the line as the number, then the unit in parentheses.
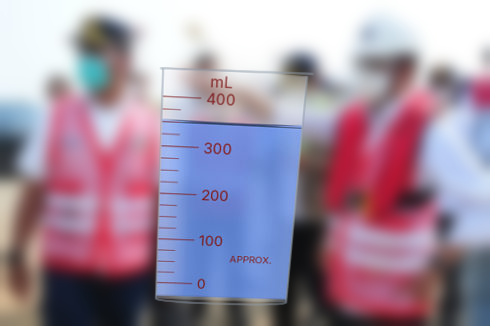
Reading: 350 (mL)
